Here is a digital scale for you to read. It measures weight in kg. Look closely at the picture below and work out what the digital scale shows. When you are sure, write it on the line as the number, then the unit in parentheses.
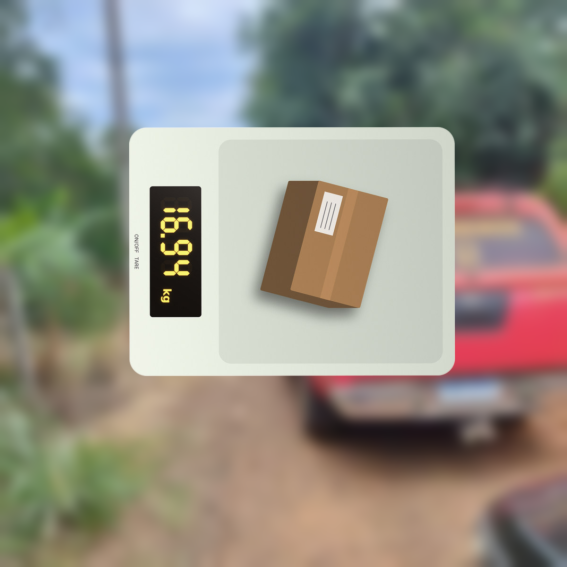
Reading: 16.94 (kg)
